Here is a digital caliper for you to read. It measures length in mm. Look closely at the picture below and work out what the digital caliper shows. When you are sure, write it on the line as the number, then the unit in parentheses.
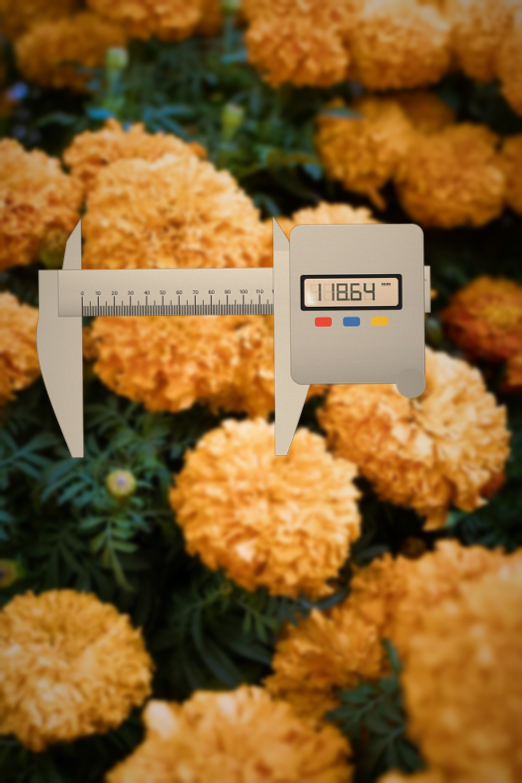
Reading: 118.64 (mm)
